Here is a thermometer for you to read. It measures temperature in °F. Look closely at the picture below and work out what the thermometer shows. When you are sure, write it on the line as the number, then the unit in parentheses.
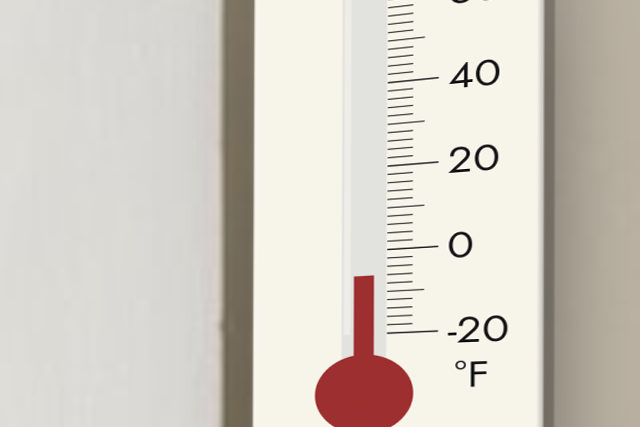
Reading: -6 (°F)
